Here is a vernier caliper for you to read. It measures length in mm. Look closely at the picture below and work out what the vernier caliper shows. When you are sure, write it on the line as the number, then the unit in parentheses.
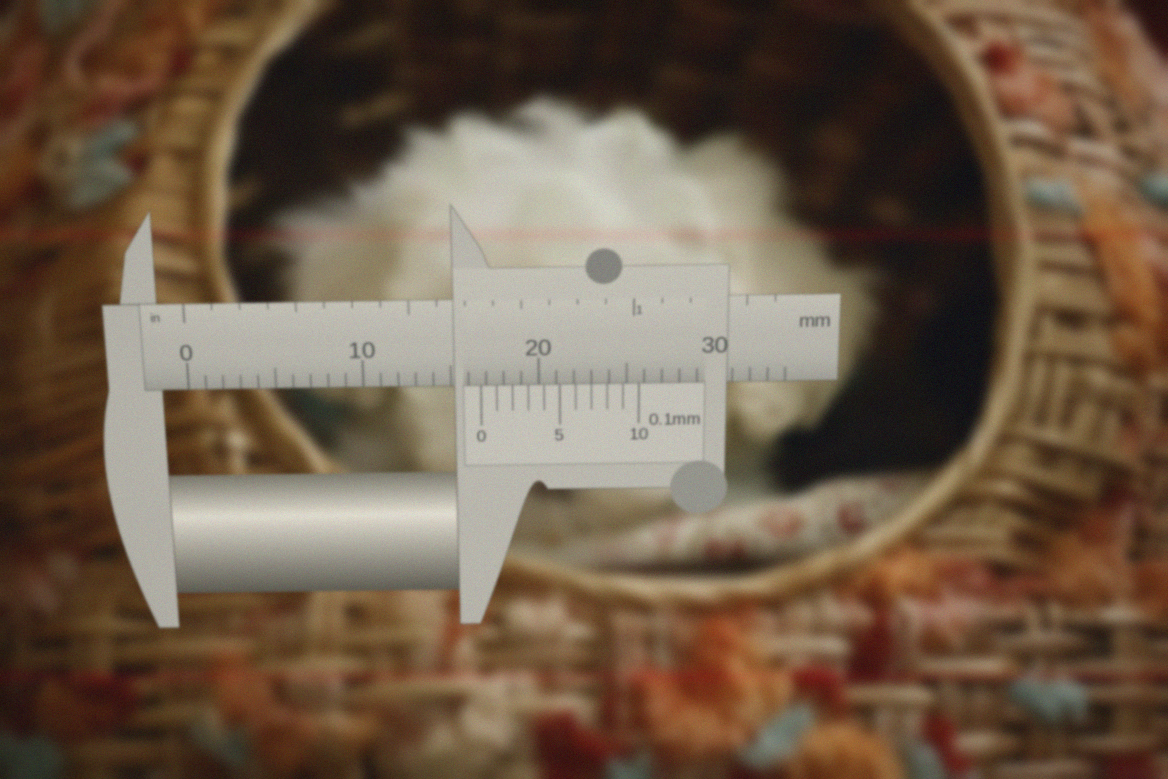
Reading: 16.7 (mm)
